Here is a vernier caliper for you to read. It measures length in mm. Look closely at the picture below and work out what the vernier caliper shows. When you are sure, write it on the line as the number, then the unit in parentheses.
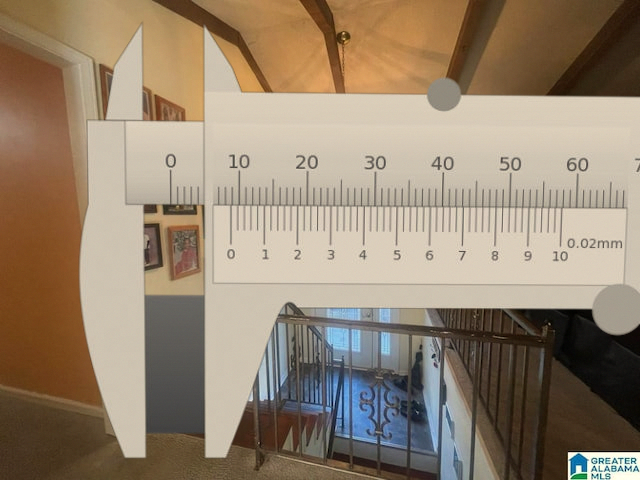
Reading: 8.8 (mm)
